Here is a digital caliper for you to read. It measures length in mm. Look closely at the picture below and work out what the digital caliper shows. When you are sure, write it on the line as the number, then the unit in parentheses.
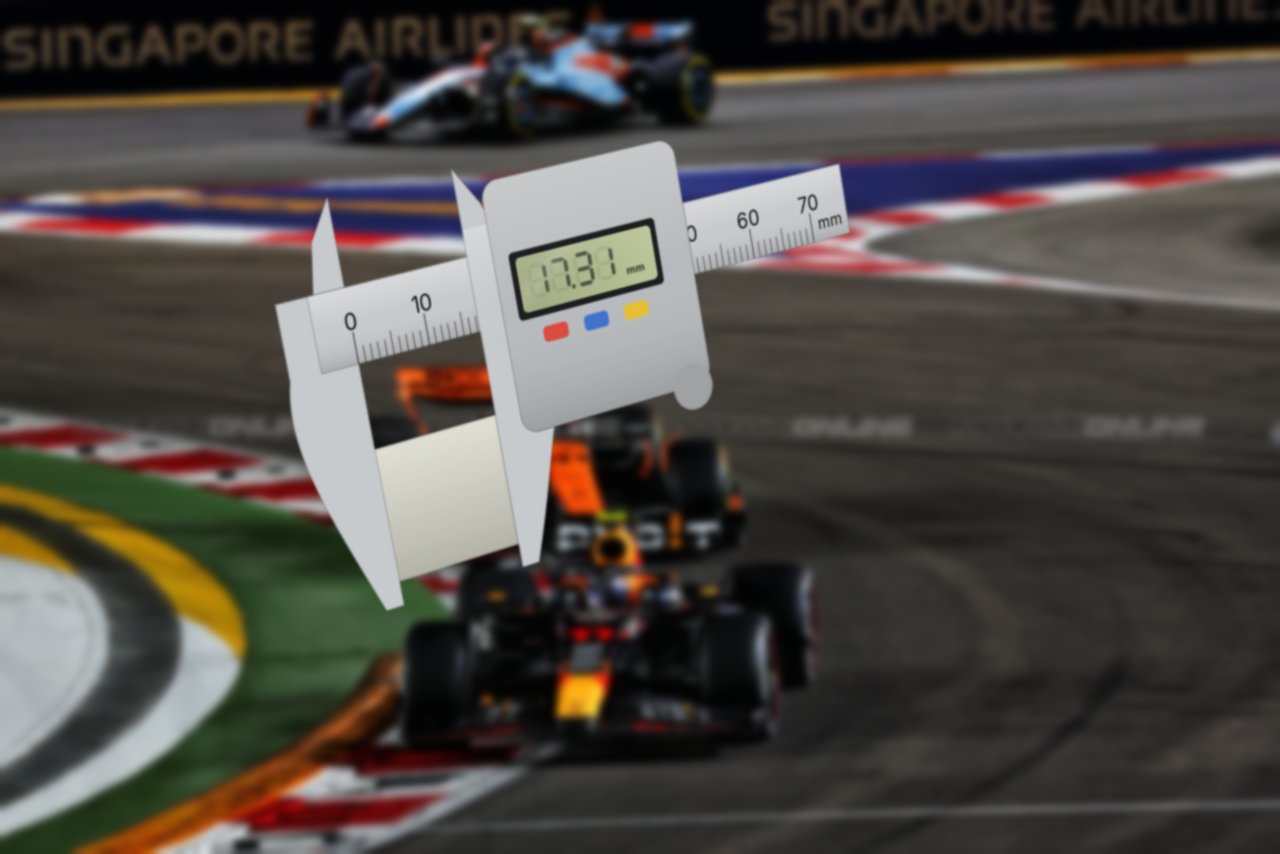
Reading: 17.31 (mm)
